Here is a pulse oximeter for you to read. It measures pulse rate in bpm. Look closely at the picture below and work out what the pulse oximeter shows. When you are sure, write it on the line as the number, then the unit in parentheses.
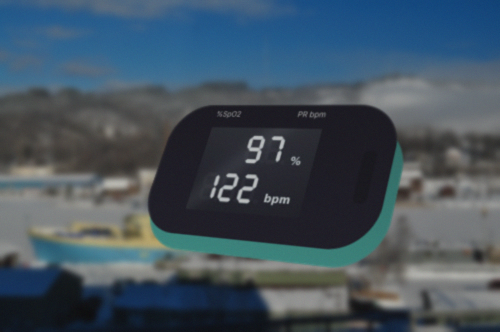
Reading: 122 (bpm)
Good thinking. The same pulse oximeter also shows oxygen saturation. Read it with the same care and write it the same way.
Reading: 97 (%)
